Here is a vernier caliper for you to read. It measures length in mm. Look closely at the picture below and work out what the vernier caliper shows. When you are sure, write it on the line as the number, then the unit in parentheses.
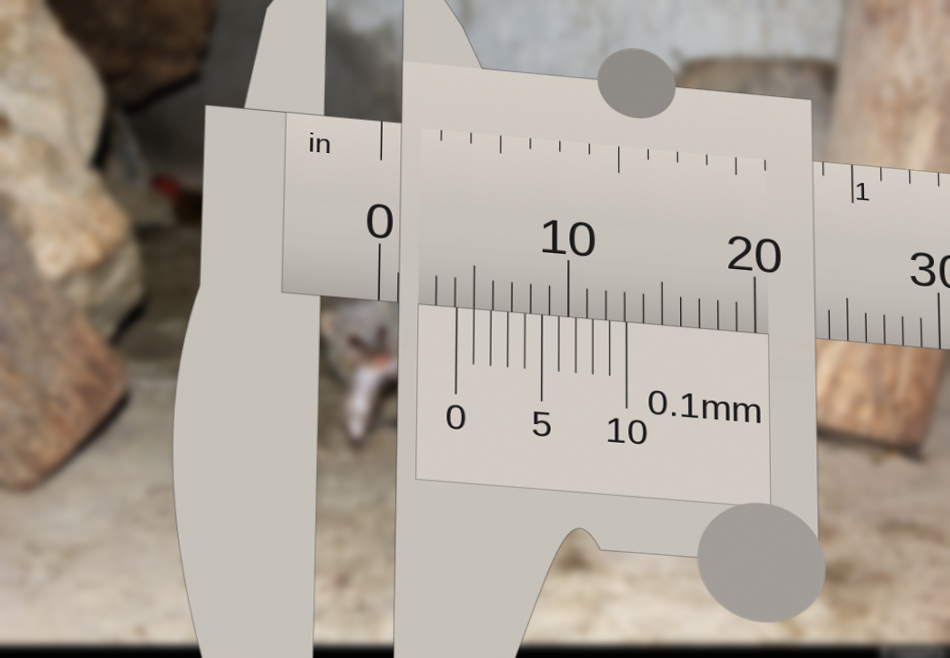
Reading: 4.1 (mm)
